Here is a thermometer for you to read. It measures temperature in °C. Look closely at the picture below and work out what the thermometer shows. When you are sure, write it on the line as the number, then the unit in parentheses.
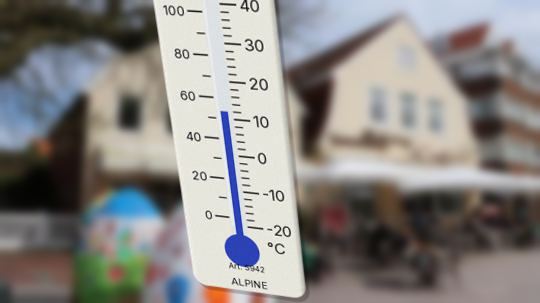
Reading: 12 (°C)
